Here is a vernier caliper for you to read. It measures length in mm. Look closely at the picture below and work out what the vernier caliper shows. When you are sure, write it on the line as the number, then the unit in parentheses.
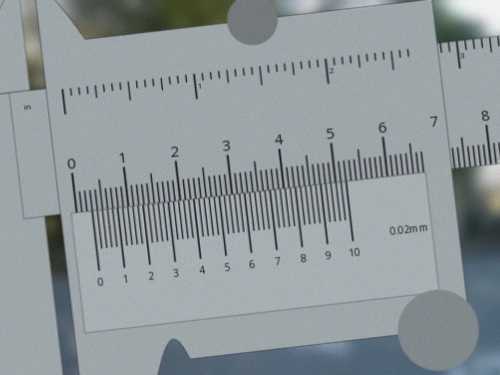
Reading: 3.0 (mm)
